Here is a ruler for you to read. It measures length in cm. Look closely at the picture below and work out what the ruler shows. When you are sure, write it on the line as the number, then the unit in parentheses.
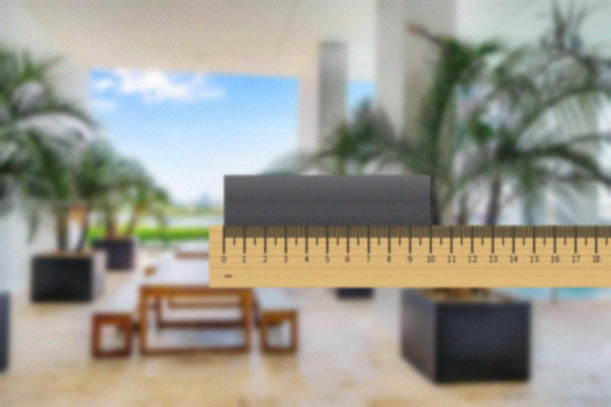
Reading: 10 (cm)
